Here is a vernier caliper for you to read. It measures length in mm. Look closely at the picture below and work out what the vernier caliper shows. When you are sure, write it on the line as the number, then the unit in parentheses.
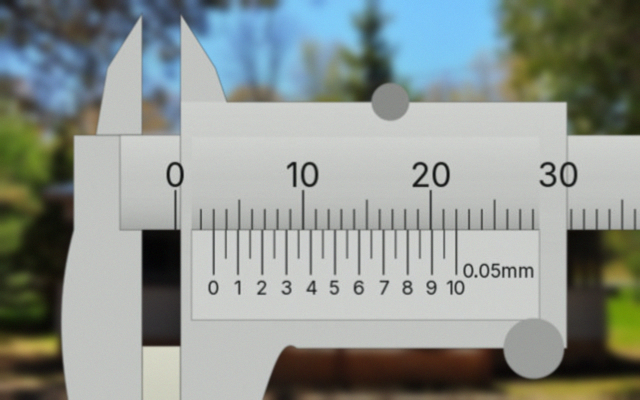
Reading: 3.0 (mm)
